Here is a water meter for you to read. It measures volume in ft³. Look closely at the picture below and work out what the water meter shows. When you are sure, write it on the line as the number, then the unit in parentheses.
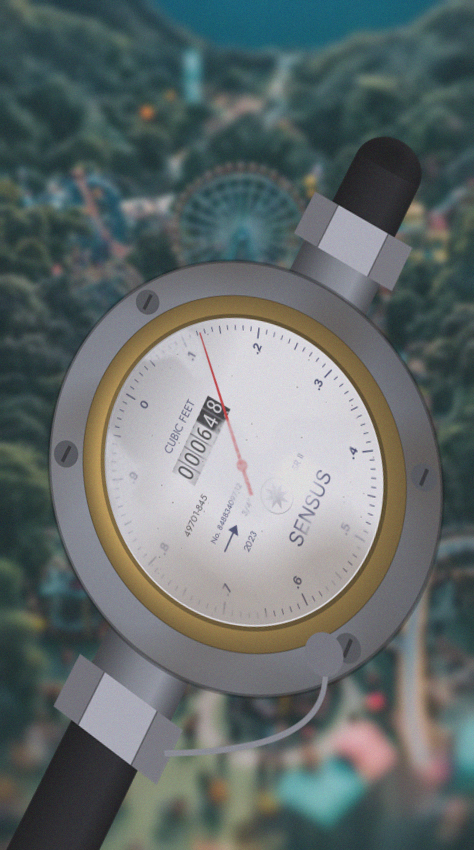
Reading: 648.12 (ft³)
